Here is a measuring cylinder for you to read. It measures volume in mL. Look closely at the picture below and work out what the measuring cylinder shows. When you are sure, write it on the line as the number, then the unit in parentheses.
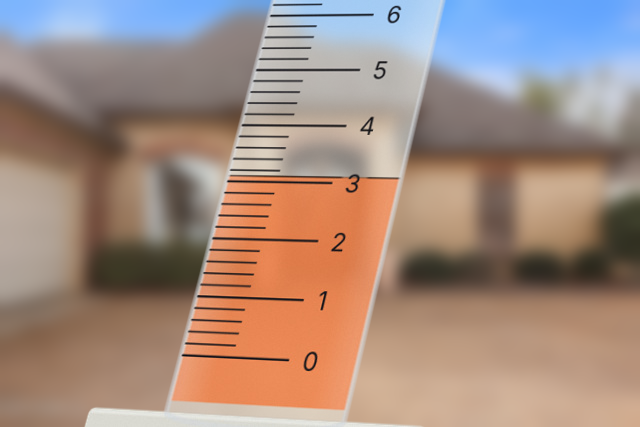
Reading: 3.1 (mL)
